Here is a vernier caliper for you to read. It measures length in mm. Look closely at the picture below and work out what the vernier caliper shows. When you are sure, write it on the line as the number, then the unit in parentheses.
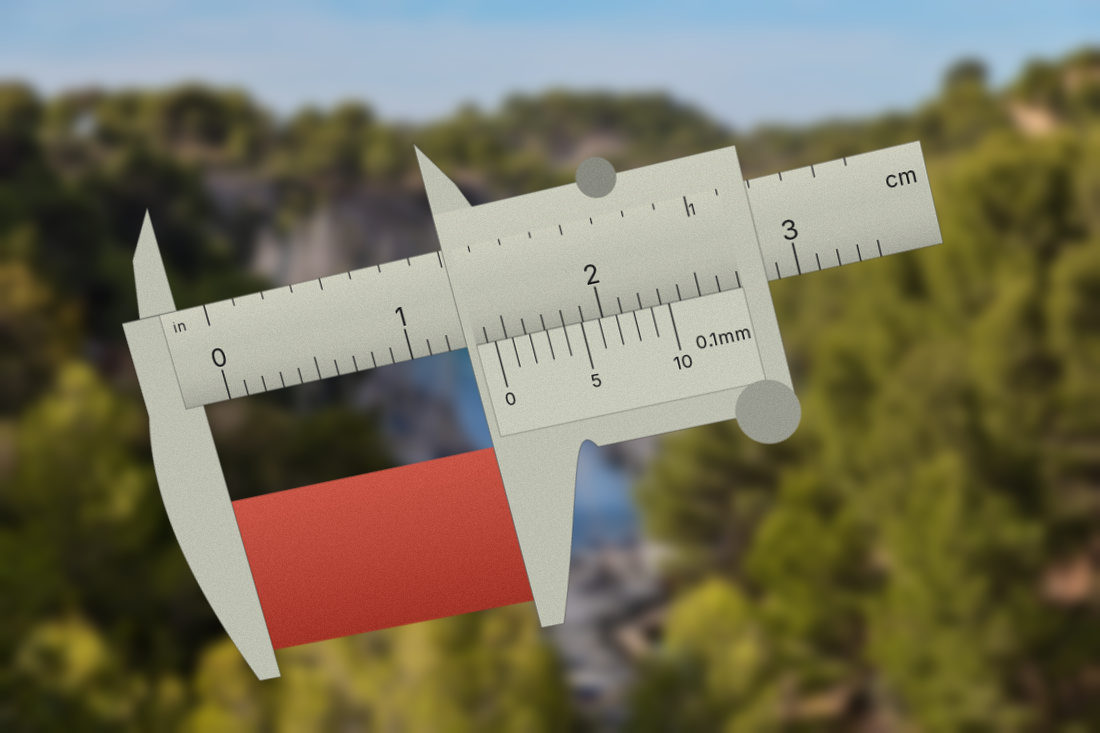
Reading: 14.4 (mm)
